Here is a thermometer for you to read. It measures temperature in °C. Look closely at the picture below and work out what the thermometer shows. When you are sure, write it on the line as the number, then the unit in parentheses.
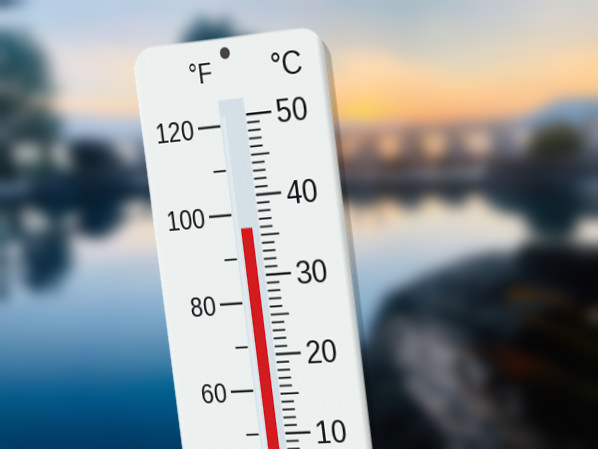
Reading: 36 (°C)
